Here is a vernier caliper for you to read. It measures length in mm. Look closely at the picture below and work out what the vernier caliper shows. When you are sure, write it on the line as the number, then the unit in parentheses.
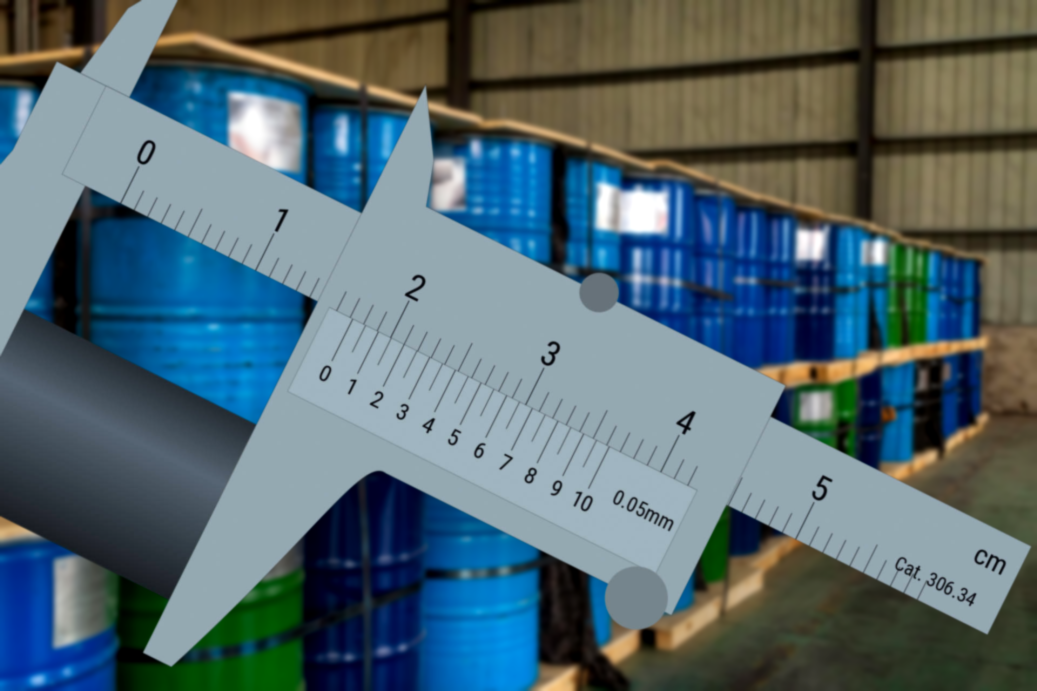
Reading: 17.2 (mm)
